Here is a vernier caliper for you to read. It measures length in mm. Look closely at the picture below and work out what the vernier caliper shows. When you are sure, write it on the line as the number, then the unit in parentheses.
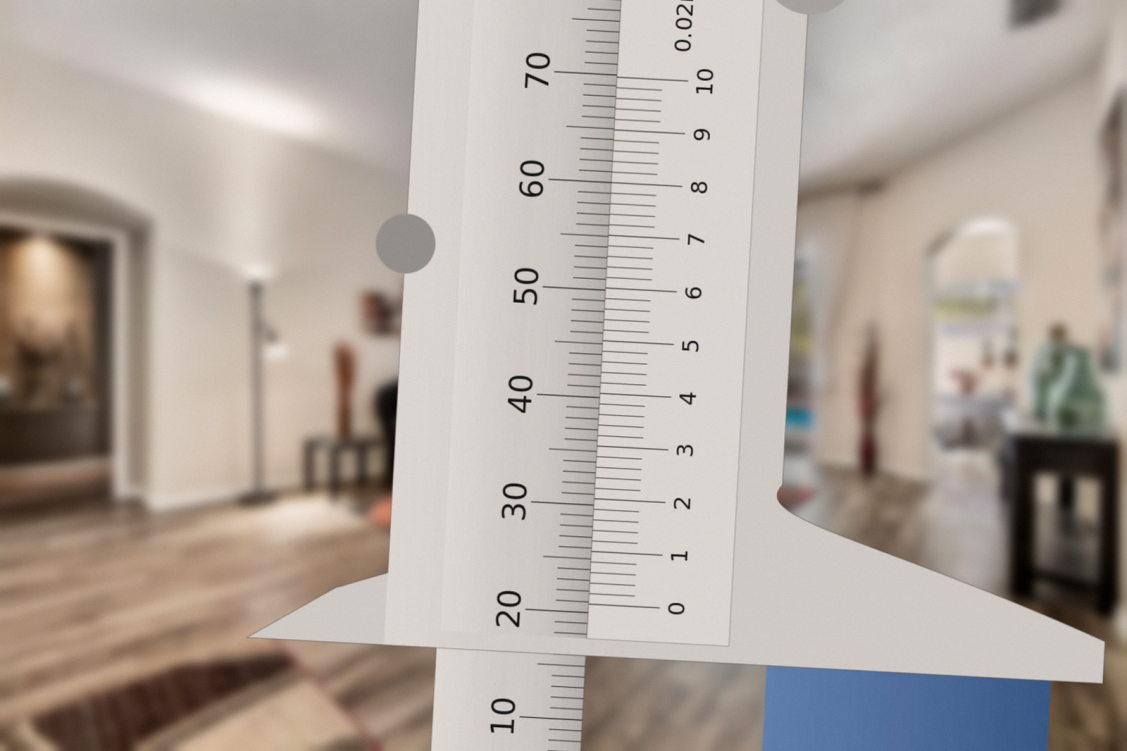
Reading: 20.8 (mm)
